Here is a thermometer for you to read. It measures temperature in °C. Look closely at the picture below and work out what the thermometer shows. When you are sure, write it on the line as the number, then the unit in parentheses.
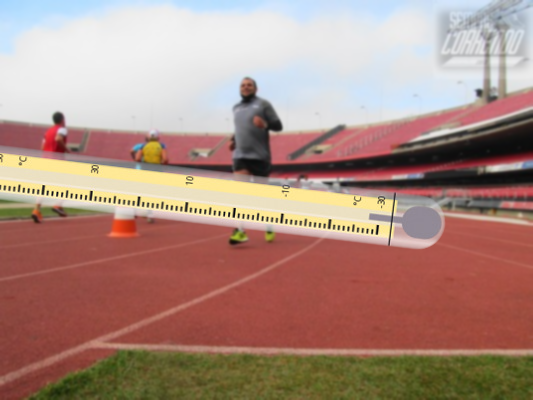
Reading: -28 (°C)
